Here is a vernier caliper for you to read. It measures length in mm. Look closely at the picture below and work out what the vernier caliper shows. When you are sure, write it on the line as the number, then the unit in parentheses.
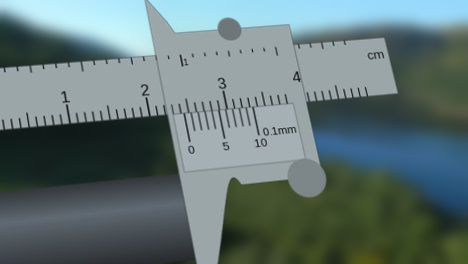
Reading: 24.4 (mm)
